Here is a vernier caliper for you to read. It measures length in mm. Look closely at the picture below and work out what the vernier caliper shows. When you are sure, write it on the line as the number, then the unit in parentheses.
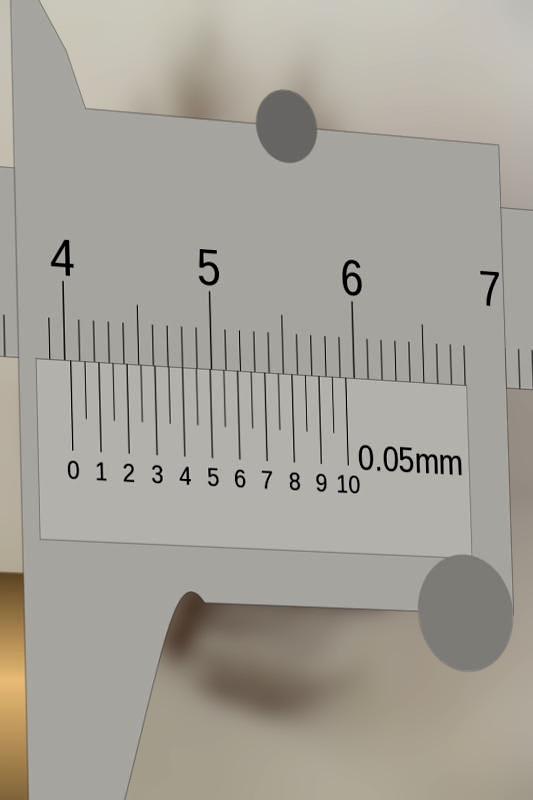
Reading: 40.4 (mm)
